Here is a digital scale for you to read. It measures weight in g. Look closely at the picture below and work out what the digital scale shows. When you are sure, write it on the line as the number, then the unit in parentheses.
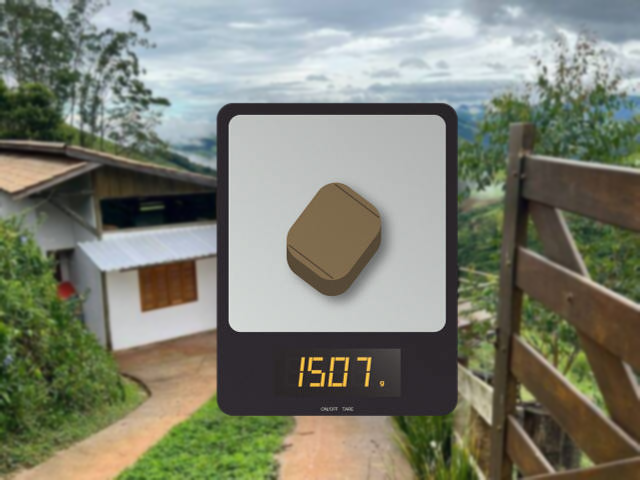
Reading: 1507 (g)
